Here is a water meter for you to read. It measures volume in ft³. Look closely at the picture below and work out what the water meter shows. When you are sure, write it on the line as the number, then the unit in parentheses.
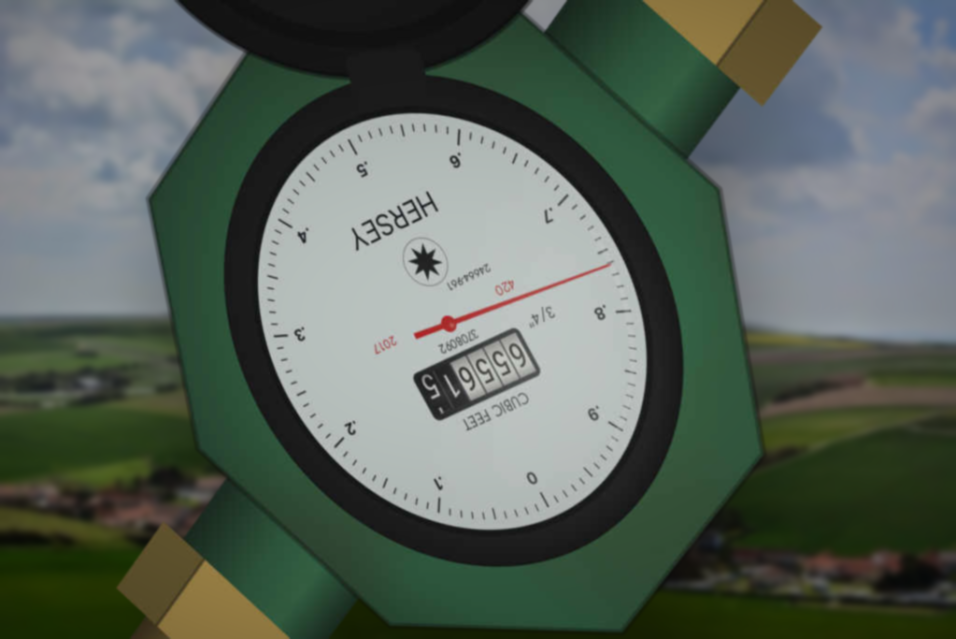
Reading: 655614.76 (ft³)
